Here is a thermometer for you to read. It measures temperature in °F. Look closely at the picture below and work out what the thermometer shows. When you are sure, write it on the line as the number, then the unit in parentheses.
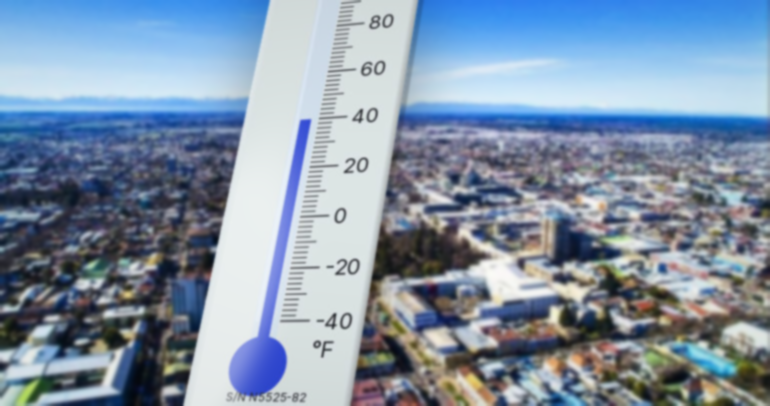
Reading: 40 (°F)
